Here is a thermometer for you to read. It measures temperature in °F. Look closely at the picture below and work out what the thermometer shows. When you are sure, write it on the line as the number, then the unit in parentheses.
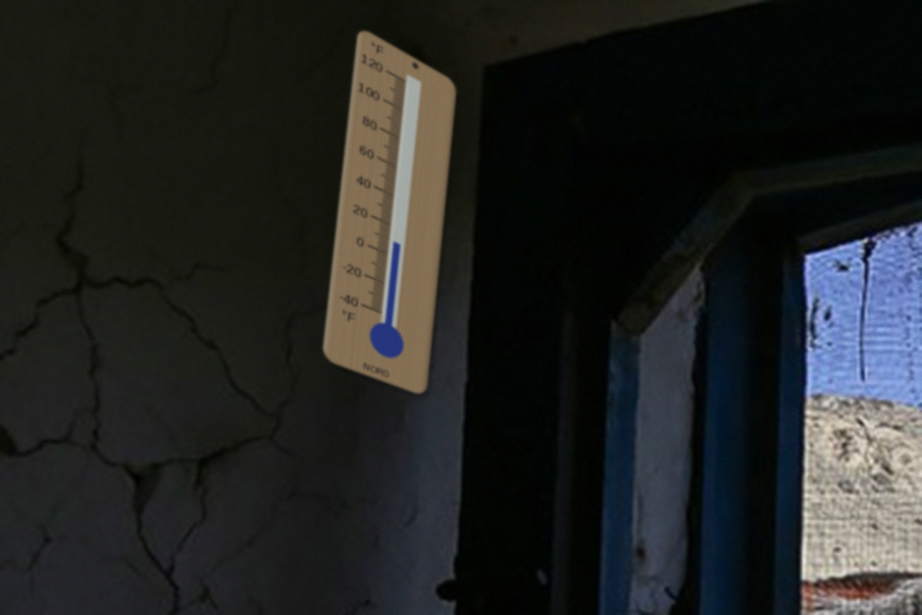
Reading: 10 (°F)
